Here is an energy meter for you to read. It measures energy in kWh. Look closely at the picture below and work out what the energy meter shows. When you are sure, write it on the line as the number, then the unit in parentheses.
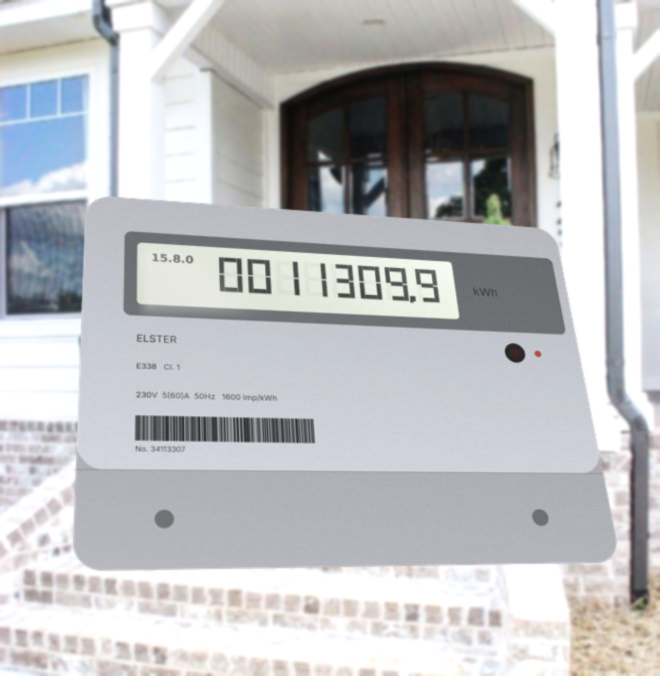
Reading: 11309.9 (kWh)
